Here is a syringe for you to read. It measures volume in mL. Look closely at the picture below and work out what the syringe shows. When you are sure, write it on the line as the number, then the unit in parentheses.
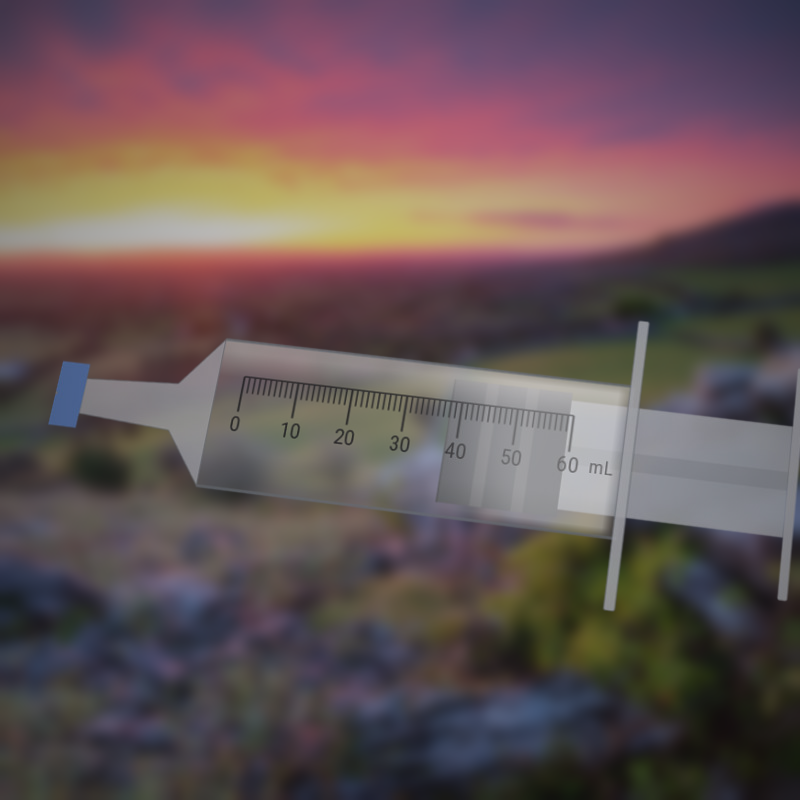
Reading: 38 (mL)
